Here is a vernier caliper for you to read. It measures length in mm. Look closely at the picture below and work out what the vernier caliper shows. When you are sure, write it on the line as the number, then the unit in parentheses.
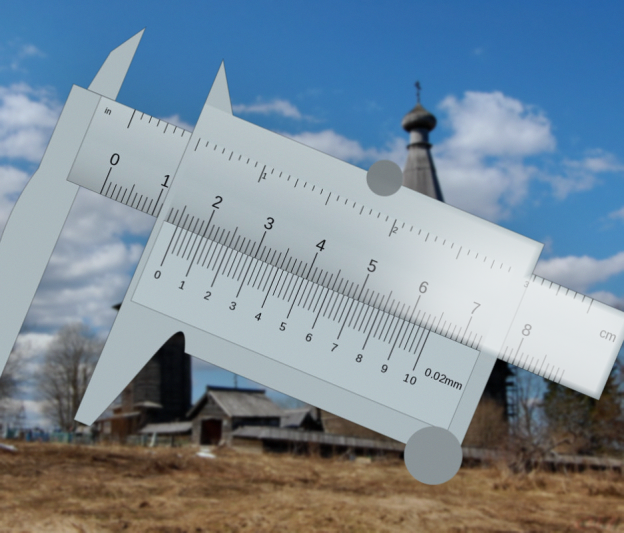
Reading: 15.0 (mm)
